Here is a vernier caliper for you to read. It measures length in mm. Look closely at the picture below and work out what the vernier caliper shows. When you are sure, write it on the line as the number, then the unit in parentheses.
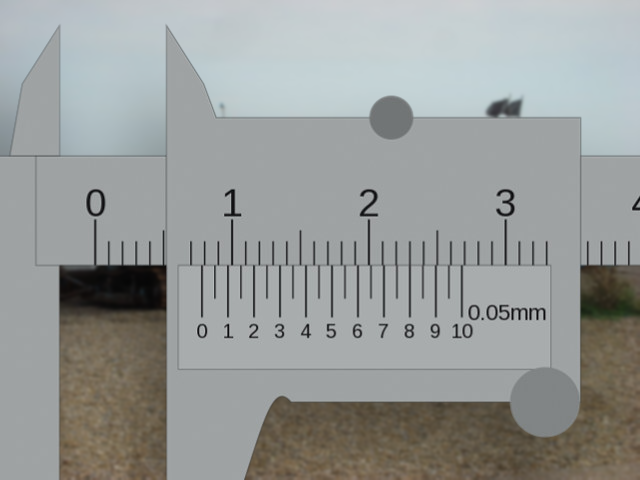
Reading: 7.8 (mm)
